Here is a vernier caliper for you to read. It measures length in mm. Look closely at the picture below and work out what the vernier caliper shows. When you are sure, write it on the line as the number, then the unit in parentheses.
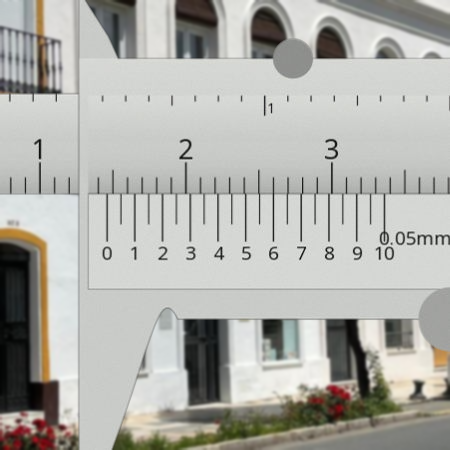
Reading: 14.6 (mm)
